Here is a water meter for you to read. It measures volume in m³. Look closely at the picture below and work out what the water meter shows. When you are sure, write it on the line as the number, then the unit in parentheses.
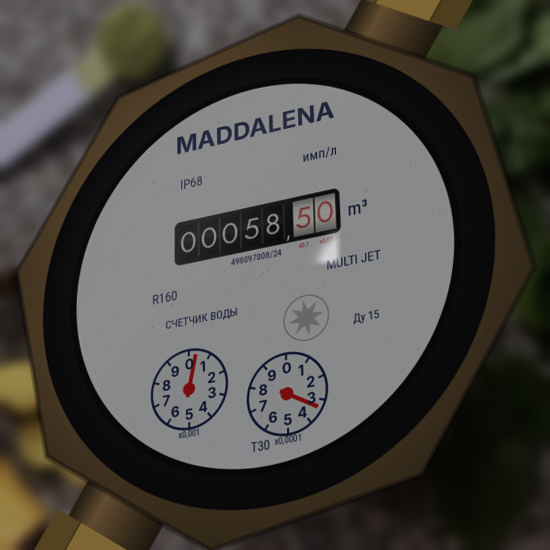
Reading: 58.5003 (m³)
